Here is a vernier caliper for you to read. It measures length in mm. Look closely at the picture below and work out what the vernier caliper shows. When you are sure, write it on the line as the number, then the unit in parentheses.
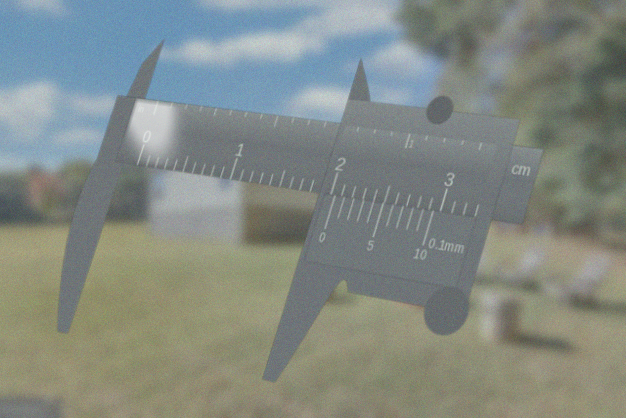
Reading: 20.4 (mm)
